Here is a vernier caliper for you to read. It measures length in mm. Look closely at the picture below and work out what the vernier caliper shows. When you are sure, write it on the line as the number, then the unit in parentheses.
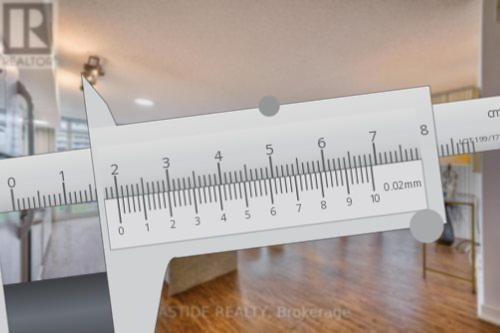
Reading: 20.0 (mm)
